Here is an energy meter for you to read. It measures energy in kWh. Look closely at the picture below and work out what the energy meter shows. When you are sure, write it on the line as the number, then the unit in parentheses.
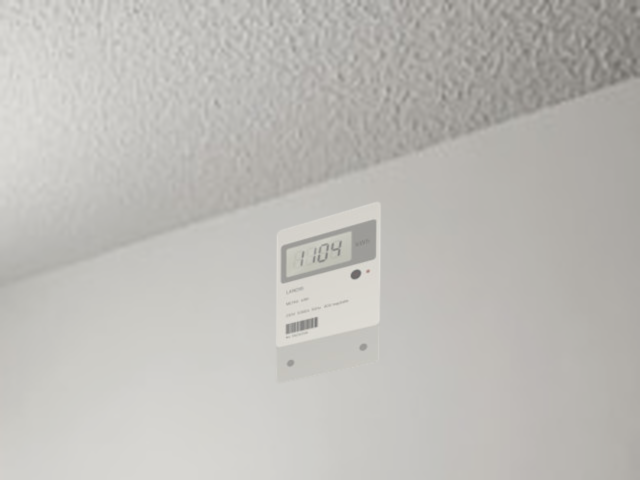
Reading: 1104 (kWh)
